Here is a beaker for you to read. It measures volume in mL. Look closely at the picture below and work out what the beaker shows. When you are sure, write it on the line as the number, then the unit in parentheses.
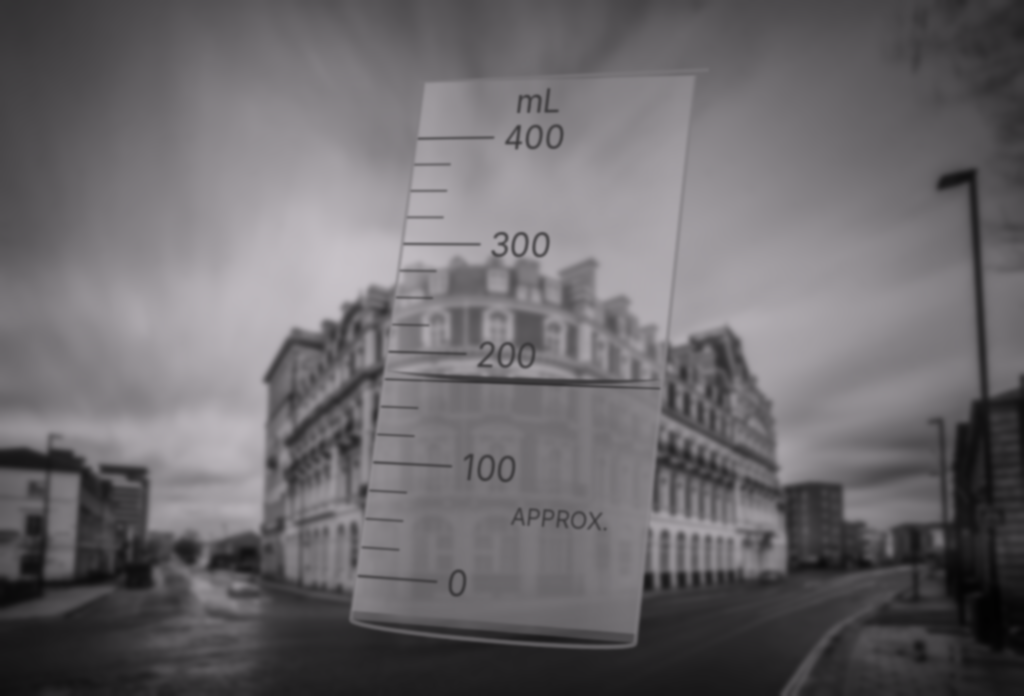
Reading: 175 (mL)
